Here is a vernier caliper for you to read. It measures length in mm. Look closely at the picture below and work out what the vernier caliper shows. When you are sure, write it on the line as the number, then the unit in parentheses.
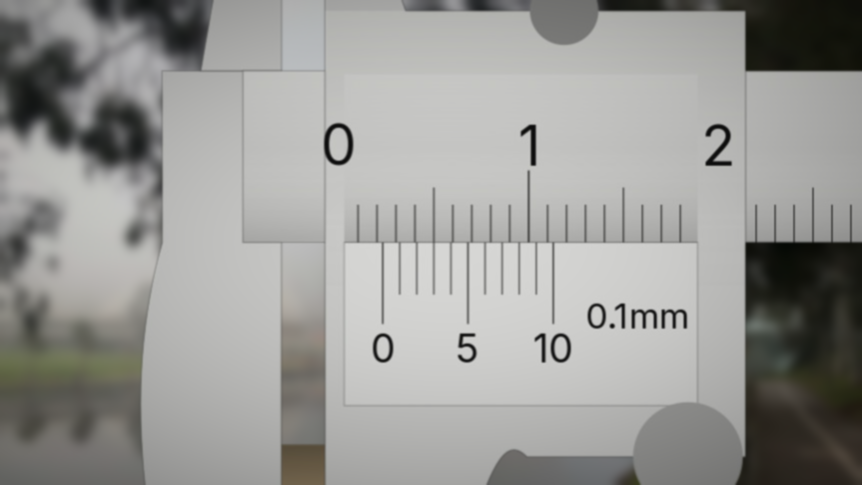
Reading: 2.3 (mm)
